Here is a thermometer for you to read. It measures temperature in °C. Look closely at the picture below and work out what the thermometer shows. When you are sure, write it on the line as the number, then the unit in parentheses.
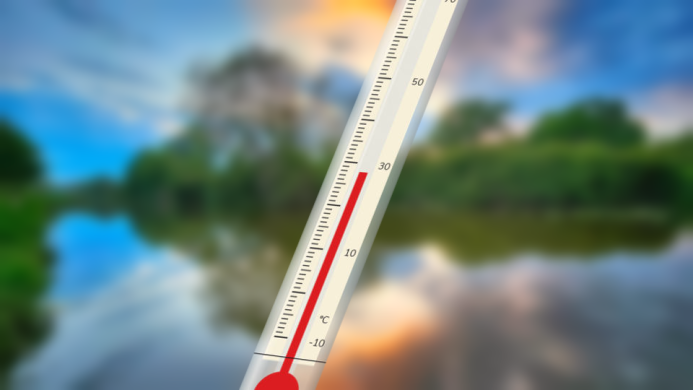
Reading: 28 (°C)
